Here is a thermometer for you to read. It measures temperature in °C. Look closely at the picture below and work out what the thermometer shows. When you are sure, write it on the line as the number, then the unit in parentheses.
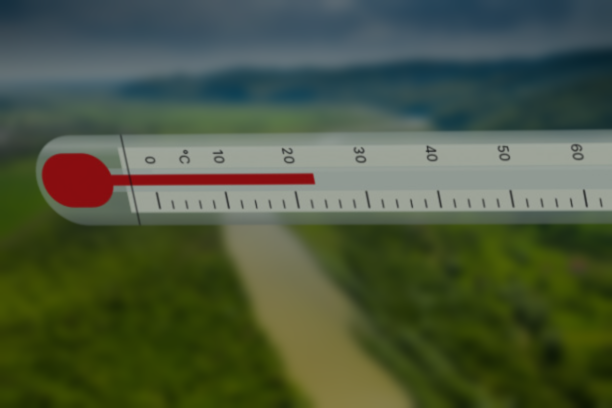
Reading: 23 (°C)
